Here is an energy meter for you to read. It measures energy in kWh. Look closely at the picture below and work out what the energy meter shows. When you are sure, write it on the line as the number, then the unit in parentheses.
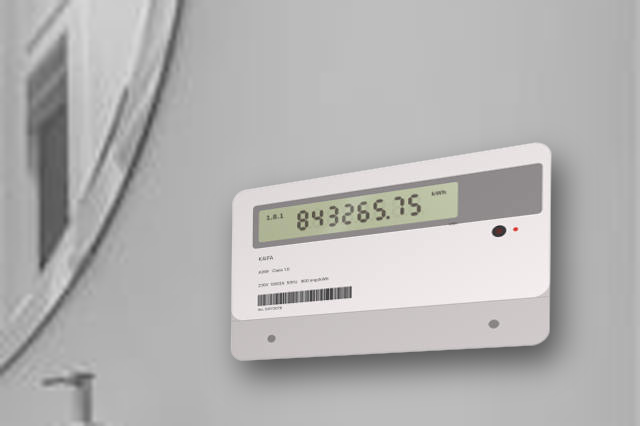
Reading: 843265.75 (kWh)
